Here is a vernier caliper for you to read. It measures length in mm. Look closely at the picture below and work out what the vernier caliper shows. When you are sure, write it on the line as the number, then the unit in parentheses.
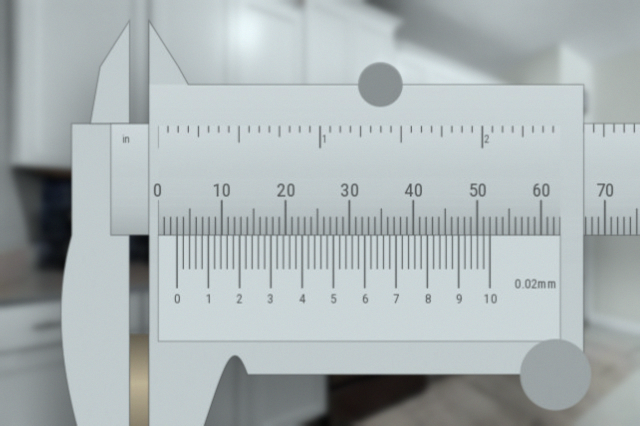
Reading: 3.0 (mm)
